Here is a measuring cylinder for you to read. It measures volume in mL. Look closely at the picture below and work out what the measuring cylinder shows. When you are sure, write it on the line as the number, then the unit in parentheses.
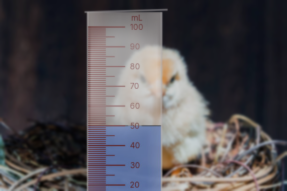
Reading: 50 (mL)
